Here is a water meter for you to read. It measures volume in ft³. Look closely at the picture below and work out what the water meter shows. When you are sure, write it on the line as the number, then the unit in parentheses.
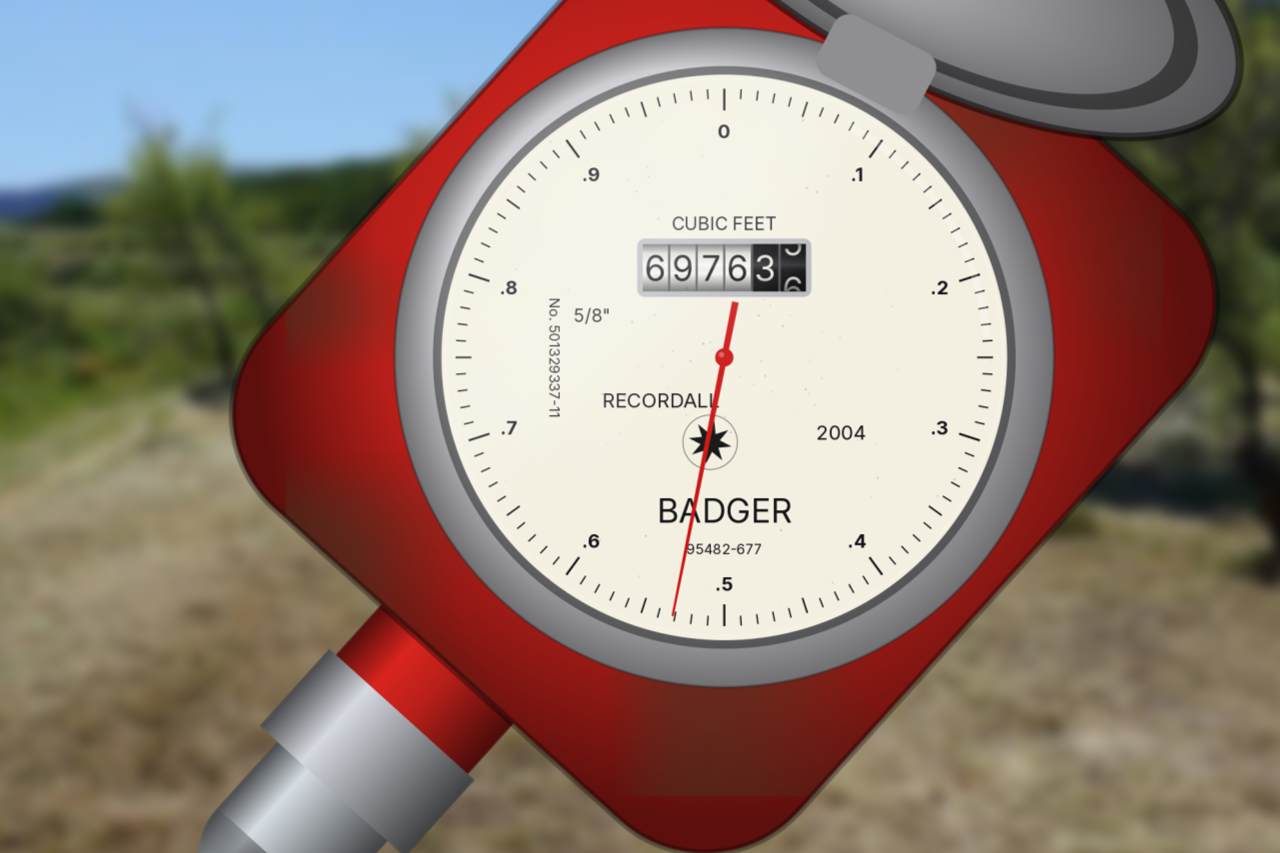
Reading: 697635.53 (ft³)
